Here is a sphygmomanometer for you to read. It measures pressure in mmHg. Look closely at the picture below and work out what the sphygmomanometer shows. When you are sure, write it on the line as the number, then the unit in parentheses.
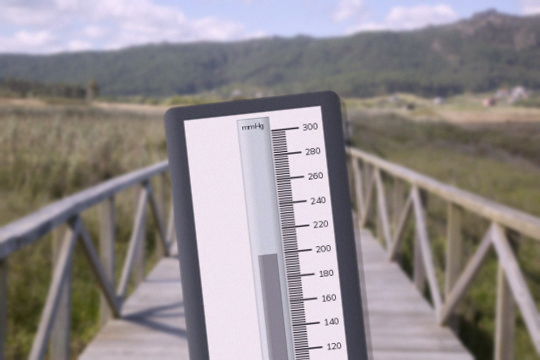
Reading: 200 (mmHg)
